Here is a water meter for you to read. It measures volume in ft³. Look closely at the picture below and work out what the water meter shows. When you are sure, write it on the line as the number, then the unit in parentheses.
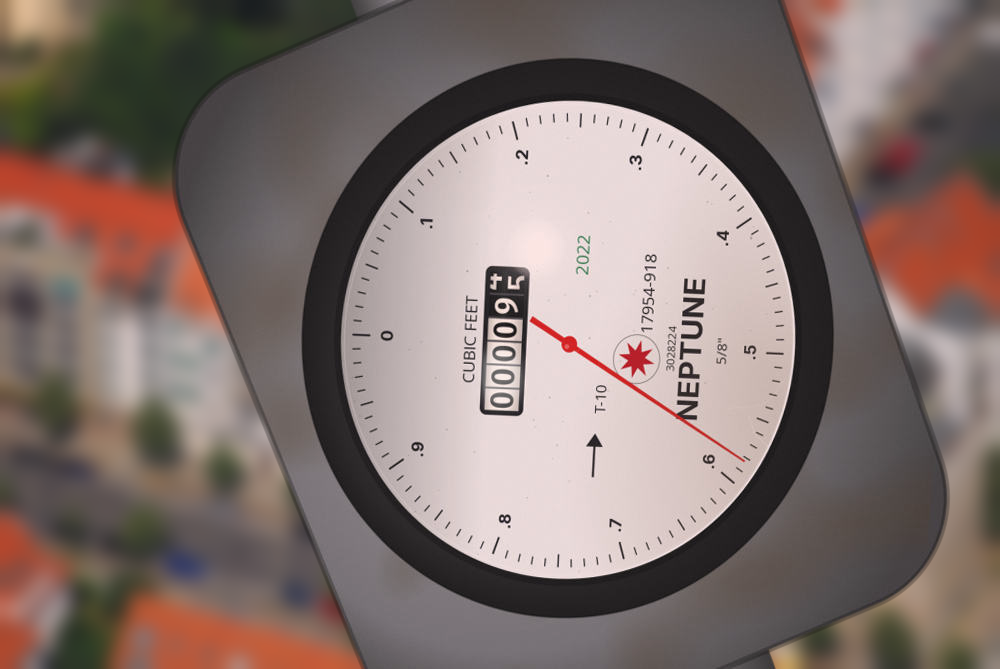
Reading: 94.58 (ft³)
